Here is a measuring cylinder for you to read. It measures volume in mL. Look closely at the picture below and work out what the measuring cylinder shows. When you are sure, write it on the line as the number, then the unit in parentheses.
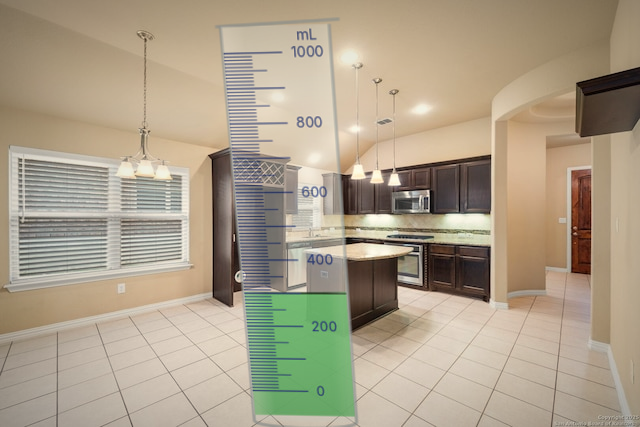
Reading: 300 (mL)
